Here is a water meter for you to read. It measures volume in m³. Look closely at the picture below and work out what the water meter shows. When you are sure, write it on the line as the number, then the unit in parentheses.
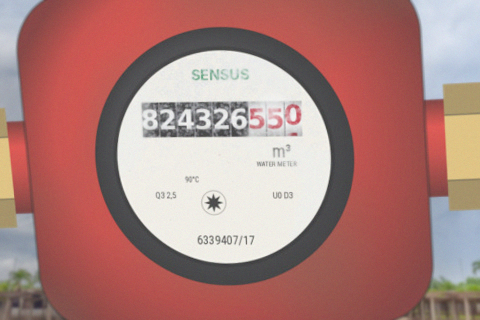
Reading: 824326.550 (m³)
